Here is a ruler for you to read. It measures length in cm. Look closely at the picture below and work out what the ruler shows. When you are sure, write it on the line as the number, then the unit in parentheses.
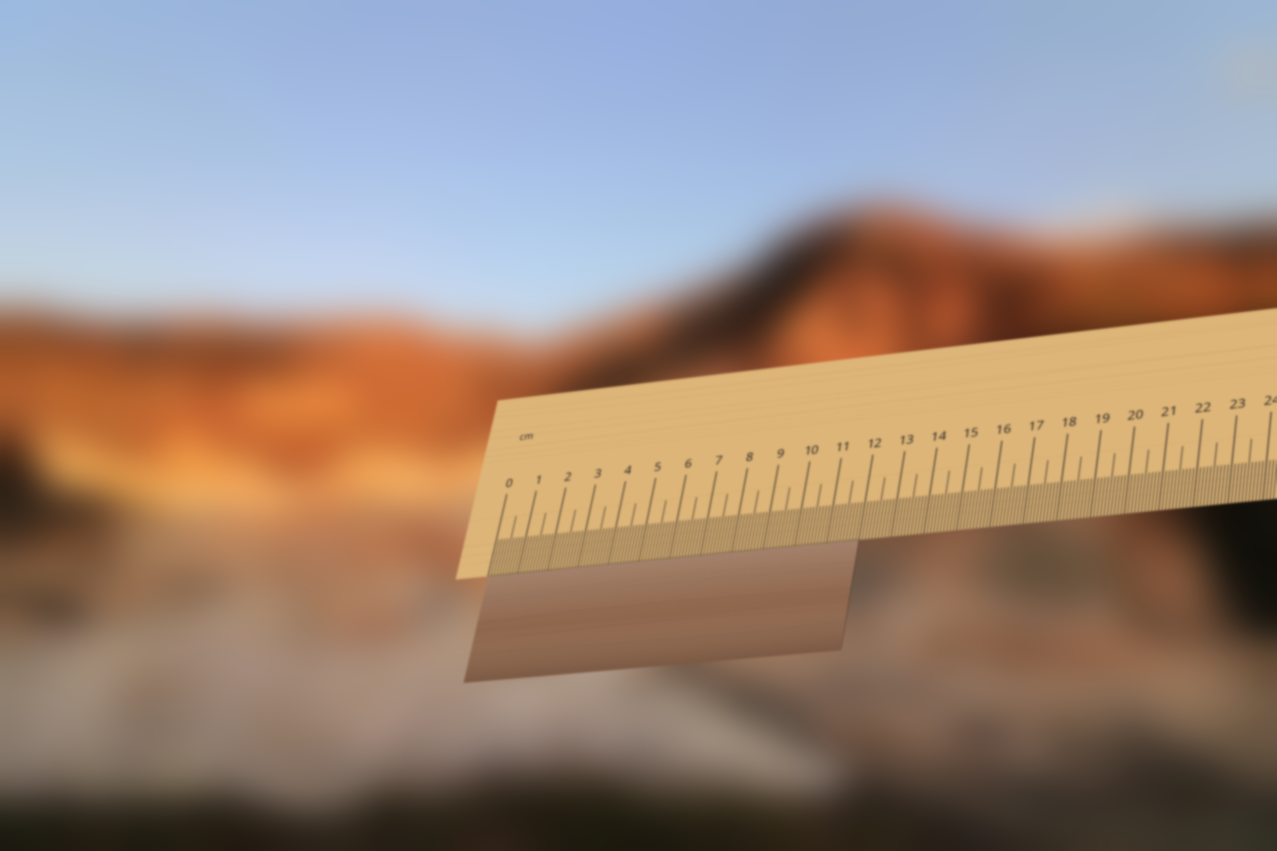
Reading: 12 (cm)
